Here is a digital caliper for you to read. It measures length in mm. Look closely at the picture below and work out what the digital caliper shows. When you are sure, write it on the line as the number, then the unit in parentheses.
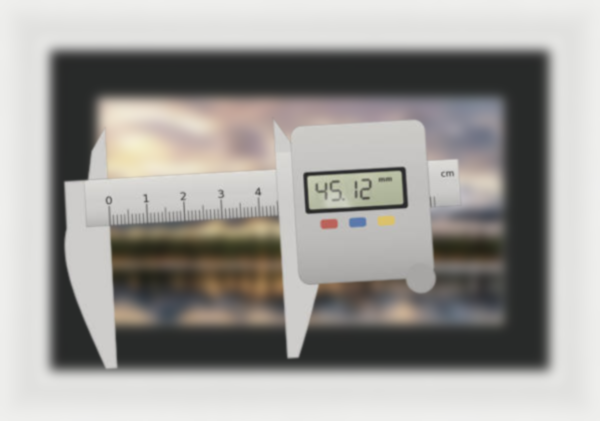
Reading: 45.12 (mm)
